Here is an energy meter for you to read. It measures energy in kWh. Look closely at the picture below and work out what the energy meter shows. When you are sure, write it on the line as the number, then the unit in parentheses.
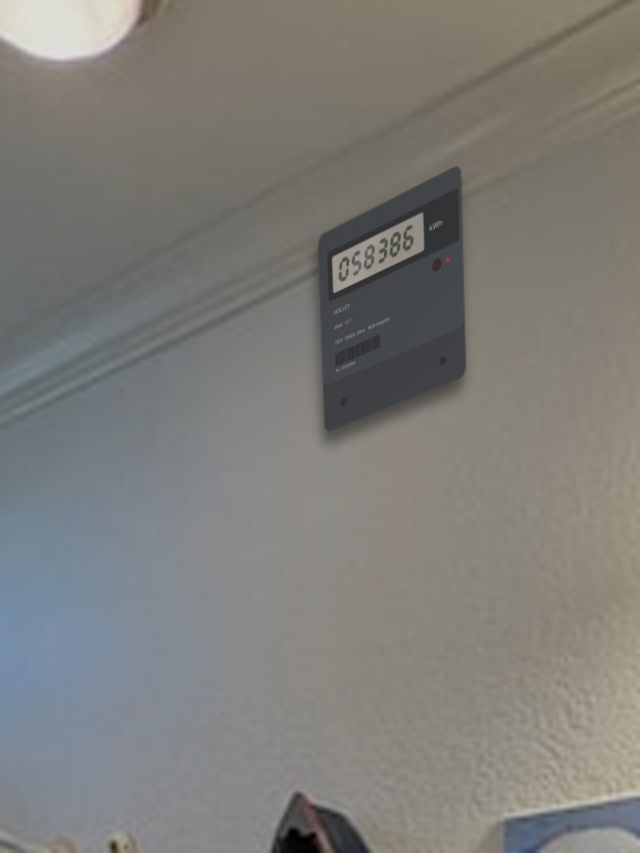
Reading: 58386 (kWh)
